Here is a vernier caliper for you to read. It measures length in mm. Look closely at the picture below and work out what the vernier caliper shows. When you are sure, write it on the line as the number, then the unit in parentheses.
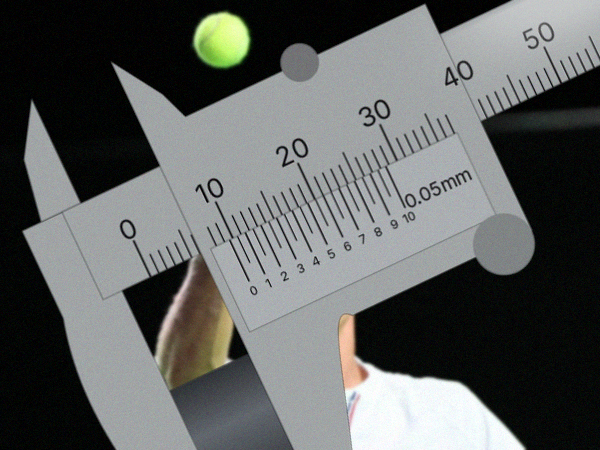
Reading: 9.6 (mm)
